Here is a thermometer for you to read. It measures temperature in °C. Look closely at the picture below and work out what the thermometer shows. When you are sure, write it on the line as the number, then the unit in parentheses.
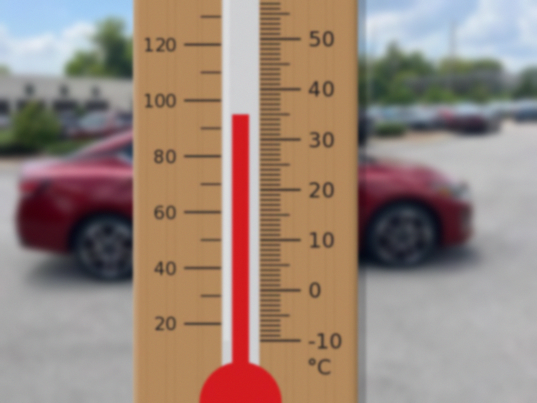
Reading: 35 (°C)
